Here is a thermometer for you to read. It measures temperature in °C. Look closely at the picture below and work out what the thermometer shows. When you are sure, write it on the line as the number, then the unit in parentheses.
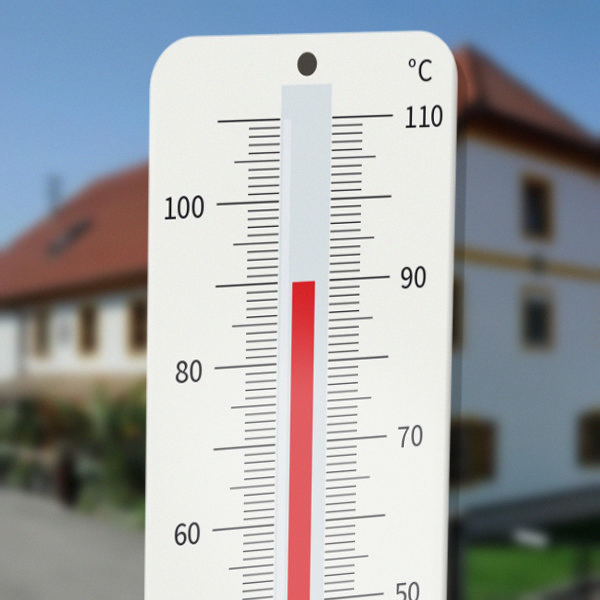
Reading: 90 (°C)
